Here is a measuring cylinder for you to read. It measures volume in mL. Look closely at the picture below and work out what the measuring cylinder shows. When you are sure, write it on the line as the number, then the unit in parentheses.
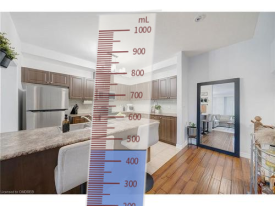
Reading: 450 (mL)
